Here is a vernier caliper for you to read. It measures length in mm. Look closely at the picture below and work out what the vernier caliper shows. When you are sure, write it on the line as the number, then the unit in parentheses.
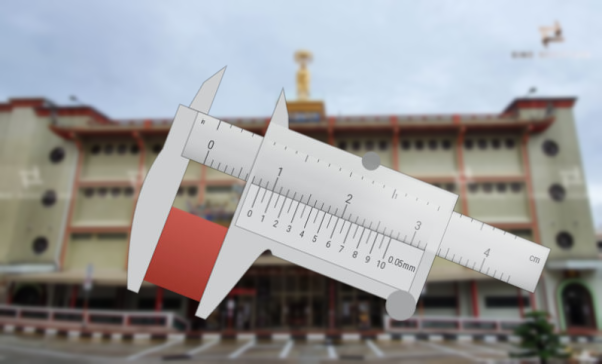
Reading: 8.2 (mm)
